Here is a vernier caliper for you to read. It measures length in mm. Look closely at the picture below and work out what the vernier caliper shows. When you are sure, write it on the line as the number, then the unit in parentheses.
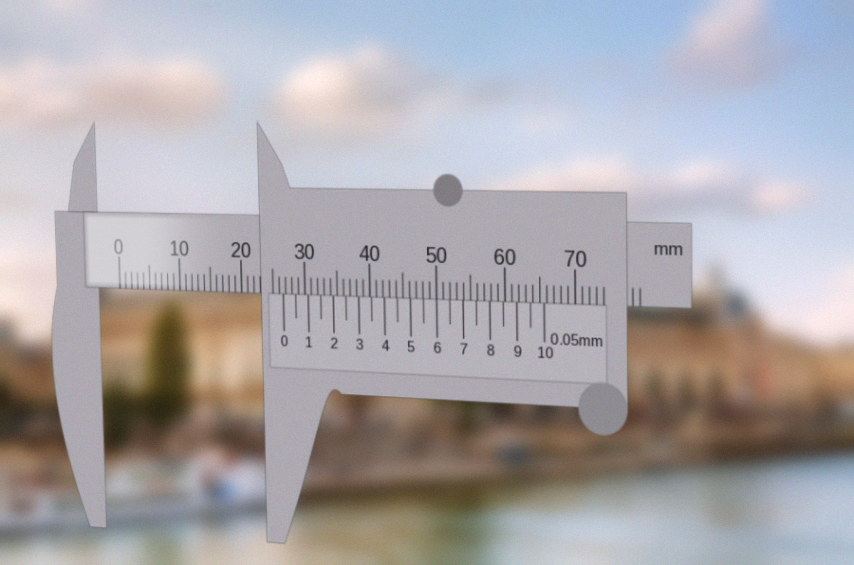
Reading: 26.6 (mm)
